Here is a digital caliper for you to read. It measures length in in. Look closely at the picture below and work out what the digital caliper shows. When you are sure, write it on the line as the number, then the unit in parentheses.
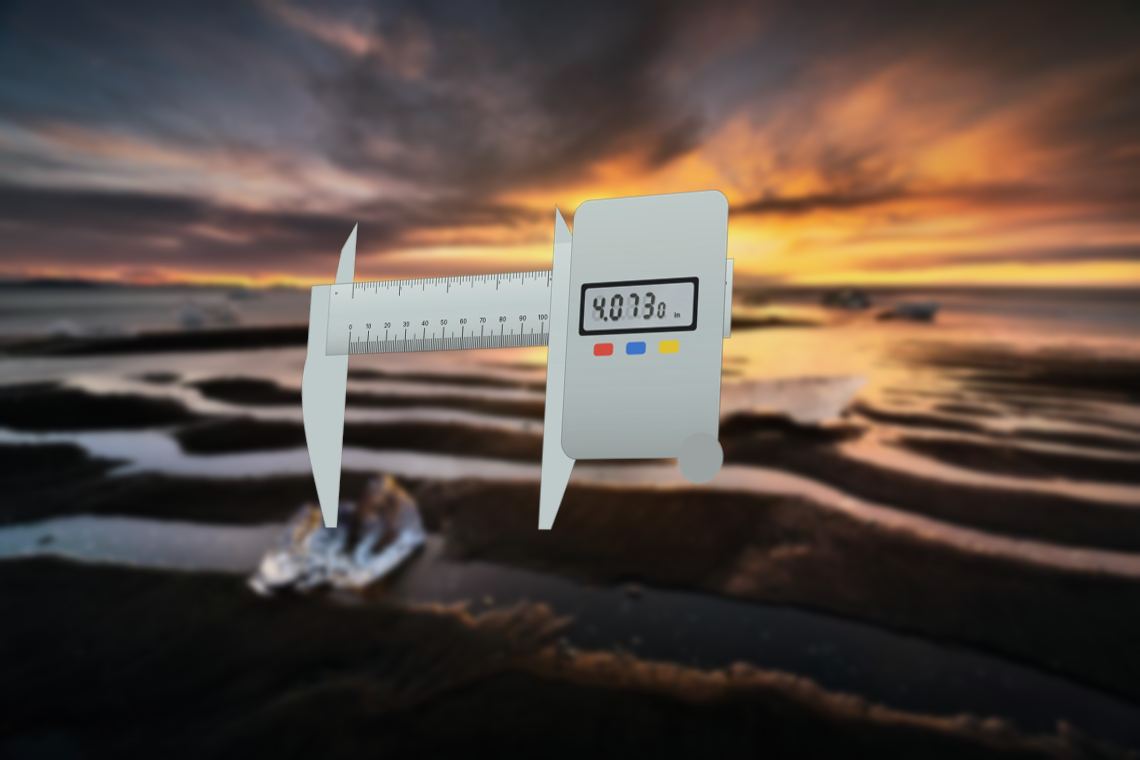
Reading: 4.0730 (in)
